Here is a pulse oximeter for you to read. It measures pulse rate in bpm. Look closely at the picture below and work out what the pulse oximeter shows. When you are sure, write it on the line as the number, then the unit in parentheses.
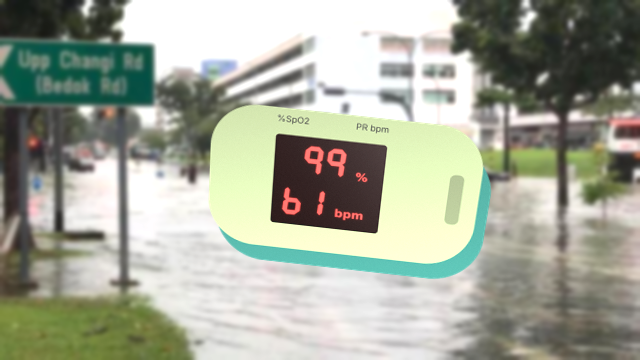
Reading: 61 (bpm)
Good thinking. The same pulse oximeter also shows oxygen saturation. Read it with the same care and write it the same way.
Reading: 99 (%)
